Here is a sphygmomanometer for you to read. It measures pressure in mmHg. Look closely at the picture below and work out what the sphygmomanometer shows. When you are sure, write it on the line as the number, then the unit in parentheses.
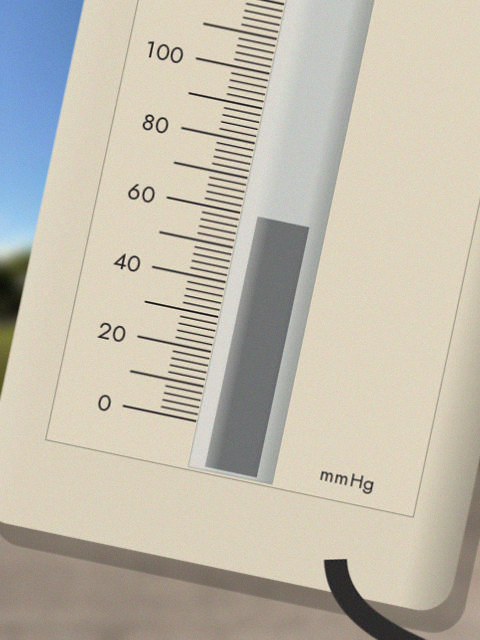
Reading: 60 (mmHg)
